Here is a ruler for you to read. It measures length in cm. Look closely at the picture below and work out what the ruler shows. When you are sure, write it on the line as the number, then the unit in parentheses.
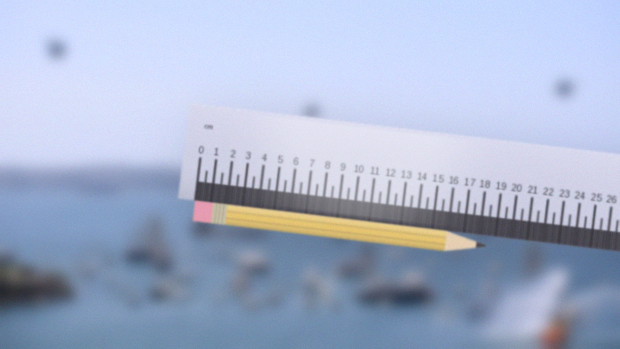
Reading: 18.5 (cm)
